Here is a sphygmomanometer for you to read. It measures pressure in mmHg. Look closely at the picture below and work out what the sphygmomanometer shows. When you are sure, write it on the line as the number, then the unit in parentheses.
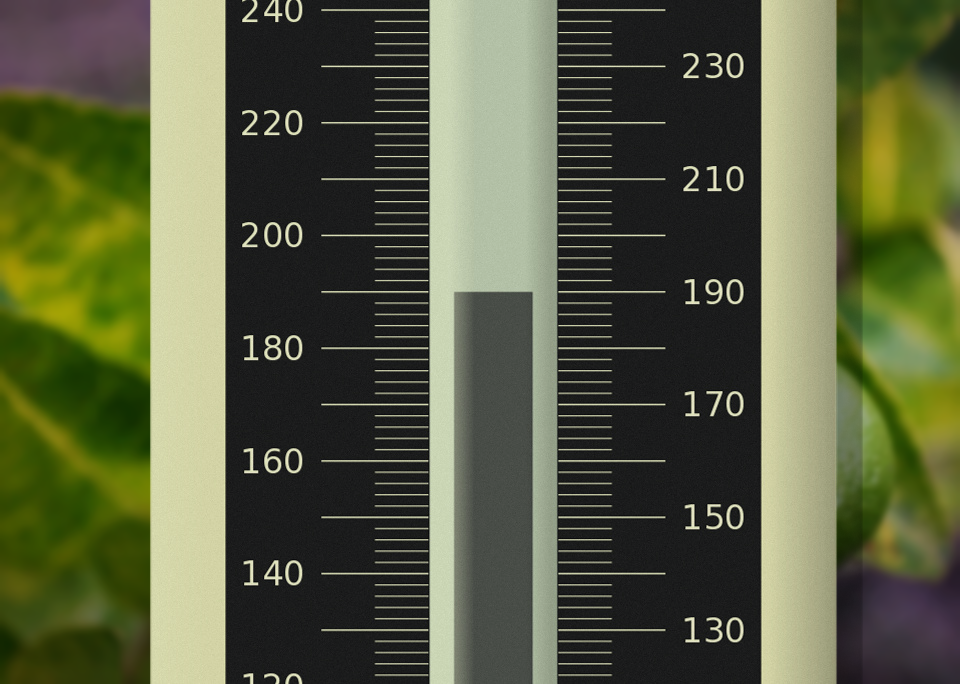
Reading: 190 (mmHg)
